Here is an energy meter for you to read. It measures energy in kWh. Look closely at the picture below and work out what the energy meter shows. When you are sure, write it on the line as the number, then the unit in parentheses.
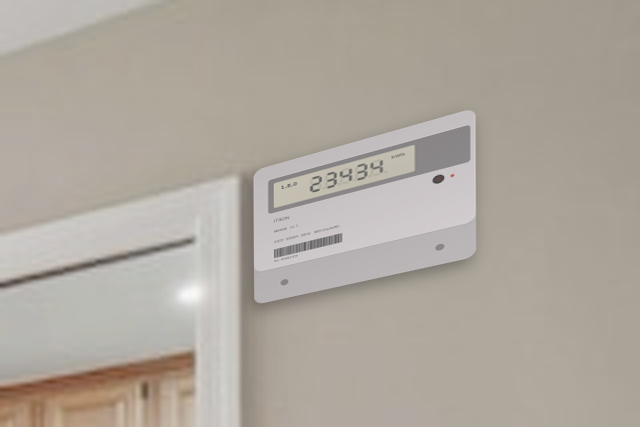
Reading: 23434 (kWh)
